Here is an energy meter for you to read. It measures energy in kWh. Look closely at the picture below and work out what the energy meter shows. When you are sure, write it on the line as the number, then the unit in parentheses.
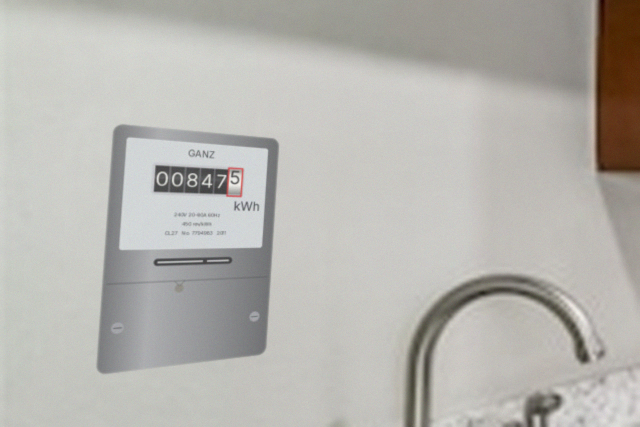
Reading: 847.5 (kWh)
